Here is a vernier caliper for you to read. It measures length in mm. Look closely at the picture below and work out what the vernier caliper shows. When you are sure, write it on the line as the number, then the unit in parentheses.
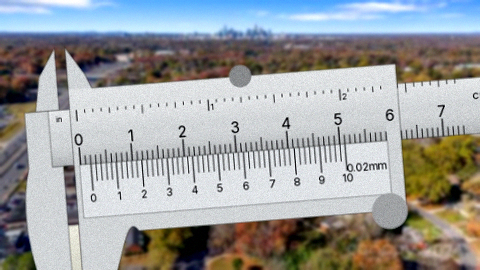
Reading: 2.0 (mm)
